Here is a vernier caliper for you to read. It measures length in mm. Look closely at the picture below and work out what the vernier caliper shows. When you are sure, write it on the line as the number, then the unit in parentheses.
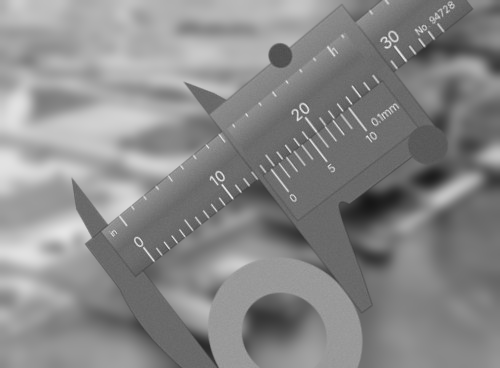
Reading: 14.6 (mm)
